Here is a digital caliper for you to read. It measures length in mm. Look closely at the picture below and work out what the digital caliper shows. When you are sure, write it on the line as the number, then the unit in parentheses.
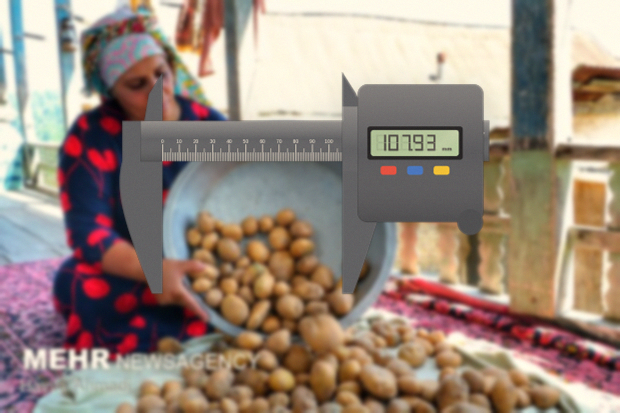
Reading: 107.93 (mm)
